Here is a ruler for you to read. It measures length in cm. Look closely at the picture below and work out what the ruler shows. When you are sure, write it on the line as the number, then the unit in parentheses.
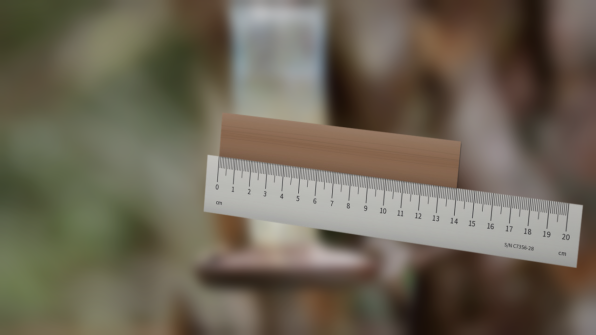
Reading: 14 (cm)
